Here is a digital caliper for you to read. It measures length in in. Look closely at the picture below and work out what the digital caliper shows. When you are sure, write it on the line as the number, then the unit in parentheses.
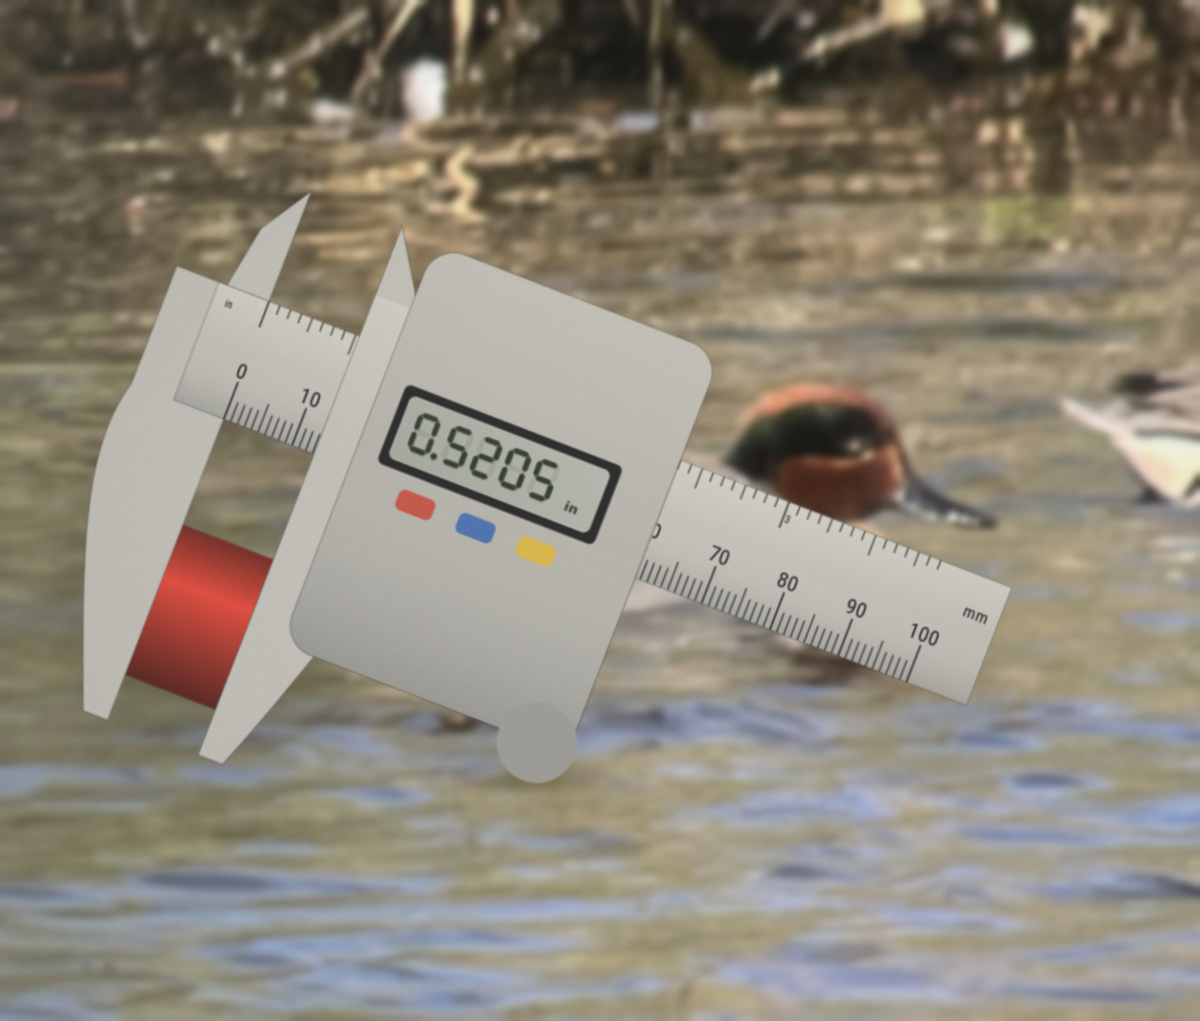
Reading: 0.5205 (in)
